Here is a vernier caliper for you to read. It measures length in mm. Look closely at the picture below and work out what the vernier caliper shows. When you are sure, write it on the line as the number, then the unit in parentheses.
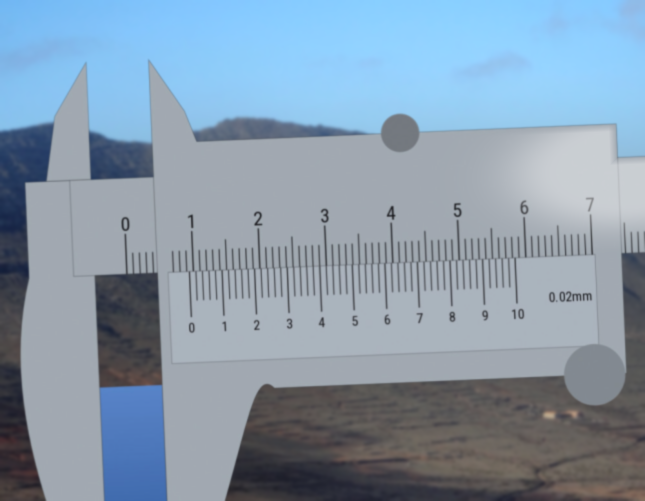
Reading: 9.4 (mm)
